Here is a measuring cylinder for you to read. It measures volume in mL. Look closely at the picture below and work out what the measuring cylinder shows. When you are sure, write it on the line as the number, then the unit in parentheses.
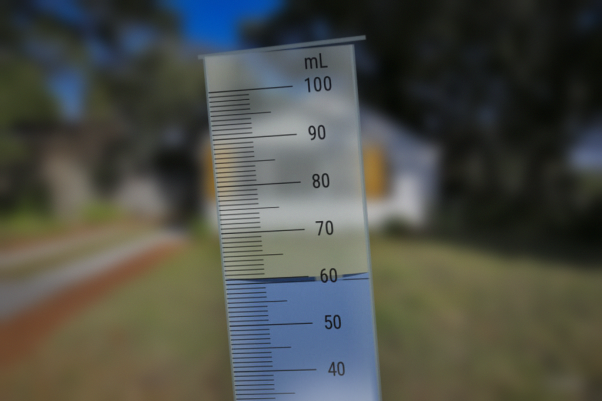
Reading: 59 (mL)
